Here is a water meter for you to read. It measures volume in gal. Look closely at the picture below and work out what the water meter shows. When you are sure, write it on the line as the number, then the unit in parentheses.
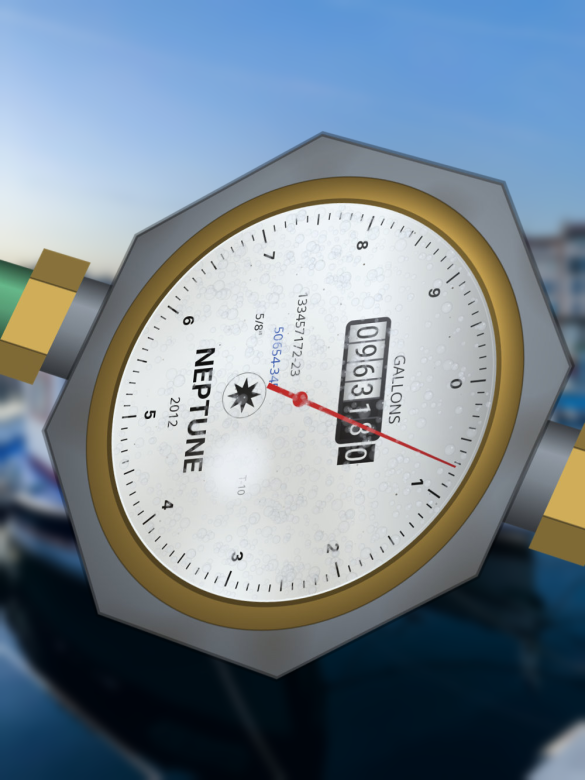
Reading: 963180.7 (gal)
